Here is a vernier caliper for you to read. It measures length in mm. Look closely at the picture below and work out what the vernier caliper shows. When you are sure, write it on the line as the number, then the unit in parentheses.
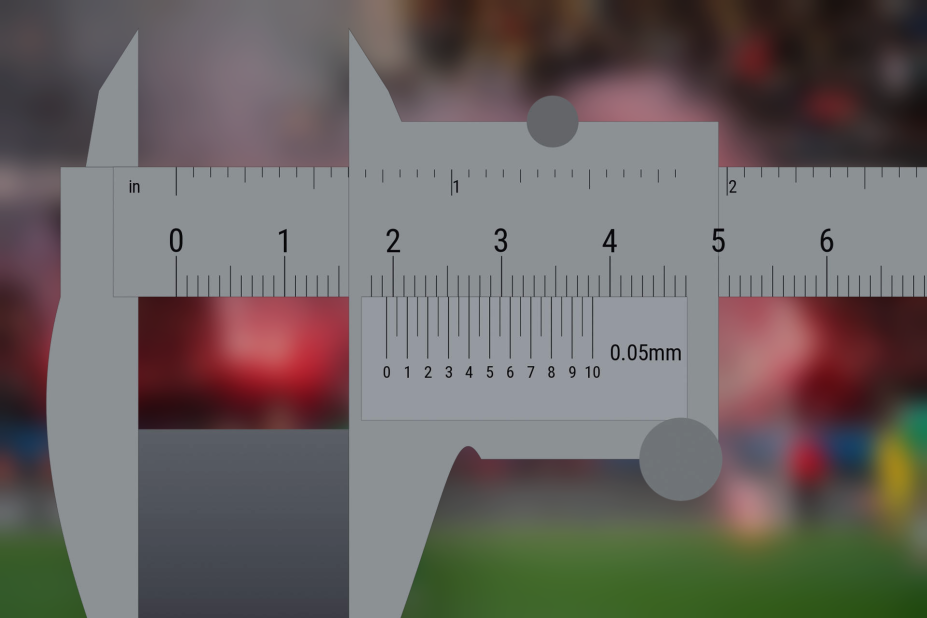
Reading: 19.4 (mm)
